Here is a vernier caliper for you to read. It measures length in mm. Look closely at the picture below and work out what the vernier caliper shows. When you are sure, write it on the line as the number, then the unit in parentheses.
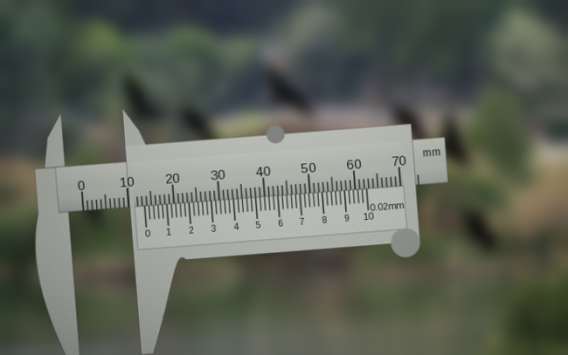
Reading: 13.5 (mm)
